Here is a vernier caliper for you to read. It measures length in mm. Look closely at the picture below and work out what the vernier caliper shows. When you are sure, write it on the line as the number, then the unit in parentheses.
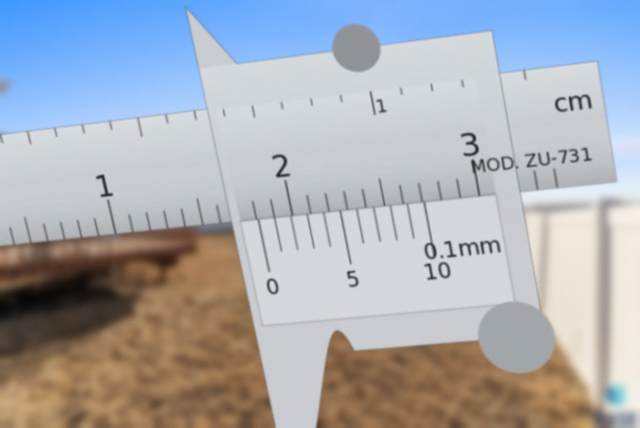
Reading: 18.1 (mm)
